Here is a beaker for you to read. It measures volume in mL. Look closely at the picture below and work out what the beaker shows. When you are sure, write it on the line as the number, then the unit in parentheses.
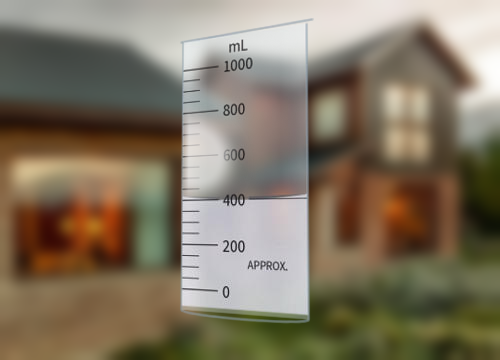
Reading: 400 (mL)
